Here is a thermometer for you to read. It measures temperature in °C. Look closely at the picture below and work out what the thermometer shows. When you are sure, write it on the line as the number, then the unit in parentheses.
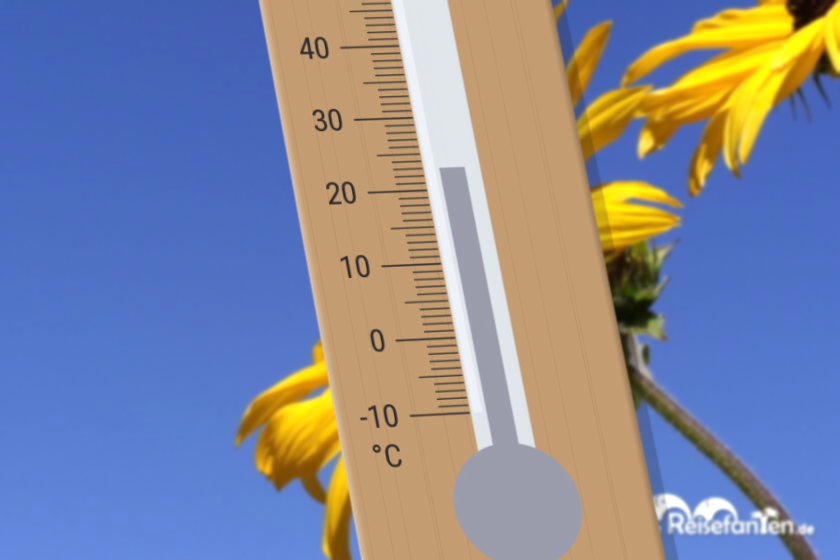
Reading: 23 (°C)
